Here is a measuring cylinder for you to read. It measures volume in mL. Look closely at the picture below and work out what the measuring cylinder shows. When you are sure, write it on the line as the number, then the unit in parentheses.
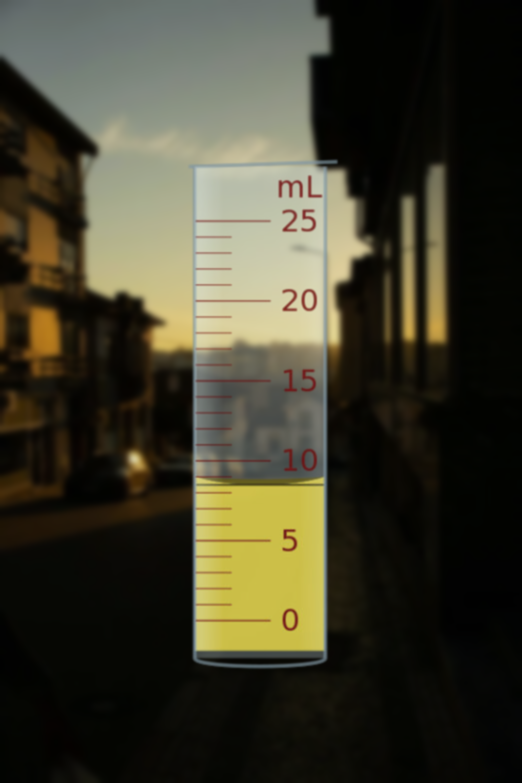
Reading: 8.5 (mL)
